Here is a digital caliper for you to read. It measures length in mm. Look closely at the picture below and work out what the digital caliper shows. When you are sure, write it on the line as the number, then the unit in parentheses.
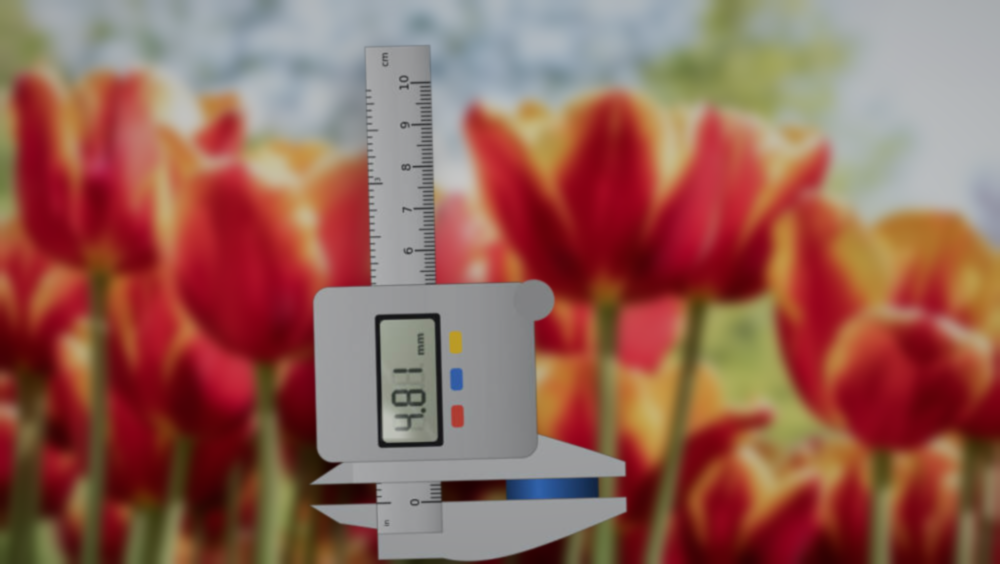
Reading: 4.81 (mm)
